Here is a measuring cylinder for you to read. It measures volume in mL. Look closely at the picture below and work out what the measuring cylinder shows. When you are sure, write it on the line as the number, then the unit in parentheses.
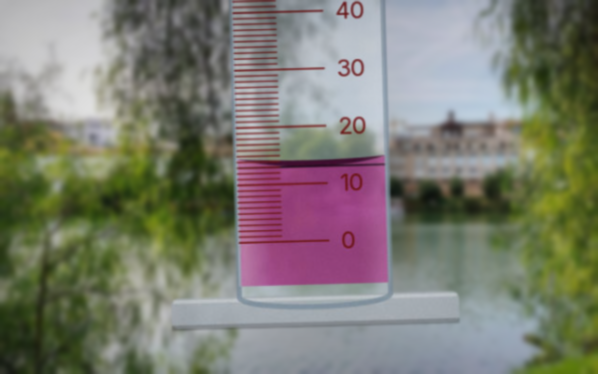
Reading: 13 (mL)
